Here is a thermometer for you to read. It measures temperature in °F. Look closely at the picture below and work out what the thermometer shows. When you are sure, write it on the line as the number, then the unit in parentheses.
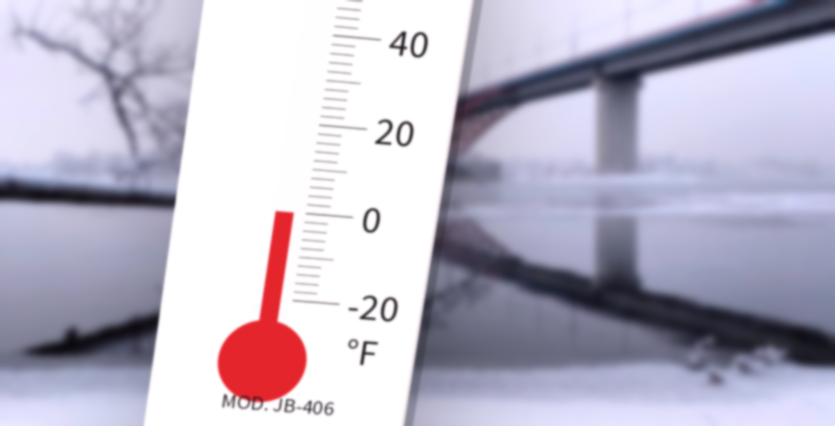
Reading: 0 (°F)
